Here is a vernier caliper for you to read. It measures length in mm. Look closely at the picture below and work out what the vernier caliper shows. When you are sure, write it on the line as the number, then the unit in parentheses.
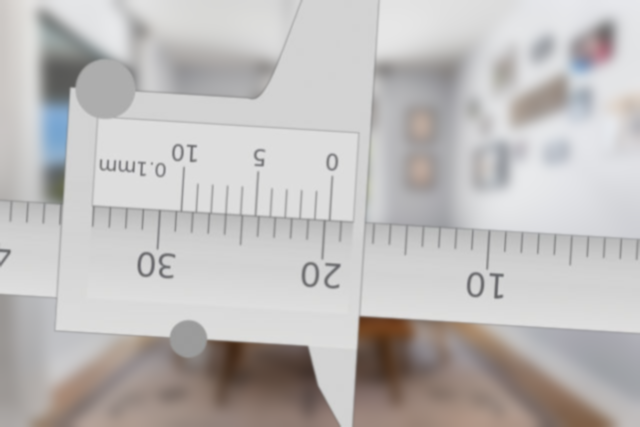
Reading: 19.7 (mm)
